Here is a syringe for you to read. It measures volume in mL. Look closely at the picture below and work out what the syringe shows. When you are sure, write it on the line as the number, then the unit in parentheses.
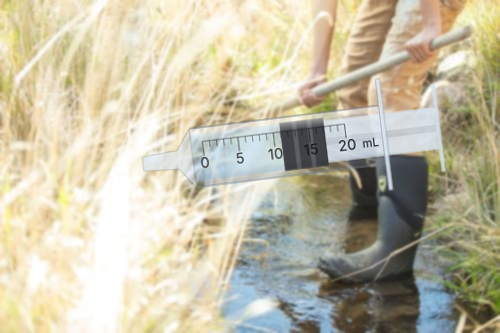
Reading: 11 (mL)
